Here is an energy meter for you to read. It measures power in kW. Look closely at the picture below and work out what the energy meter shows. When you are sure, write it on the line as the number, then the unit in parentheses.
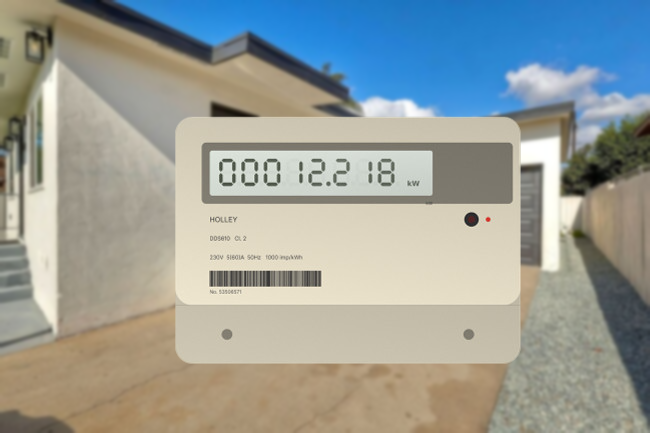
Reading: 12.218 (kW)
